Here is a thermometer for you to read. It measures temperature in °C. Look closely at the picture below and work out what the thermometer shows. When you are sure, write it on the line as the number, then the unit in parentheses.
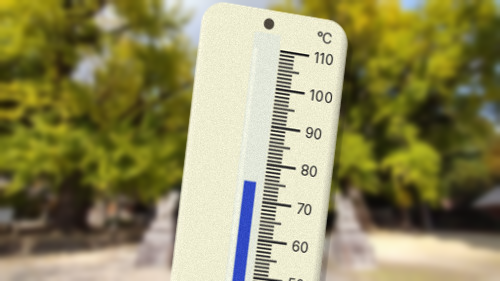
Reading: 75 (°C)
